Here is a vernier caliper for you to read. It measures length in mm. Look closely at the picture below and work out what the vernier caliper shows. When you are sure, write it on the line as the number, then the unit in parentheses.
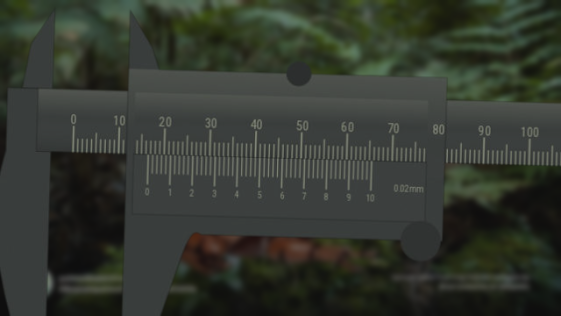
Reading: 16.5 (mm)
